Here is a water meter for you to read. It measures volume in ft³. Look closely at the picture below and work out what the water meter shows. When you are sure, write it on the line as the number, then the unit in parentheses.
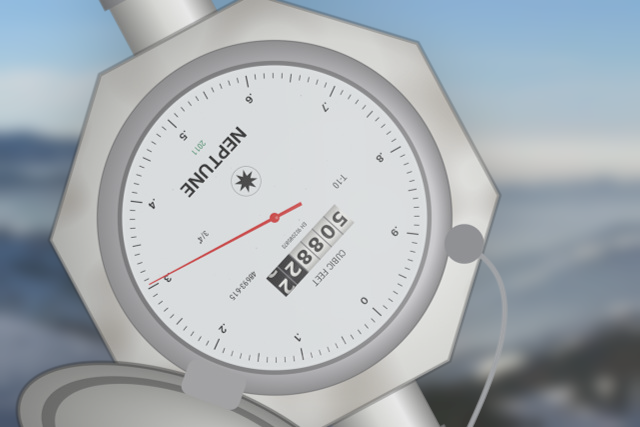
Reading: 508822.30 (ft³)
